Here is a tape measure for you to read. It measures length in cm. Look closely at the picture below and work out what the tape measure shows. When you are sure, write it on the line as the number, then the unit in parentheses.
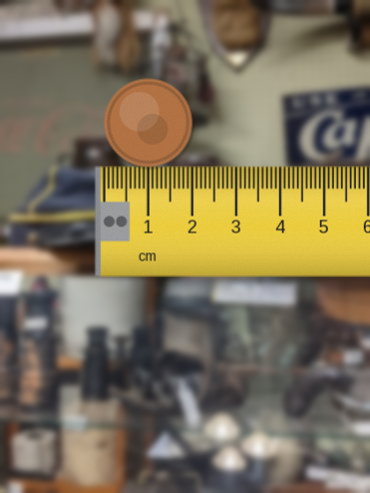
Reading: 2 (cm)
